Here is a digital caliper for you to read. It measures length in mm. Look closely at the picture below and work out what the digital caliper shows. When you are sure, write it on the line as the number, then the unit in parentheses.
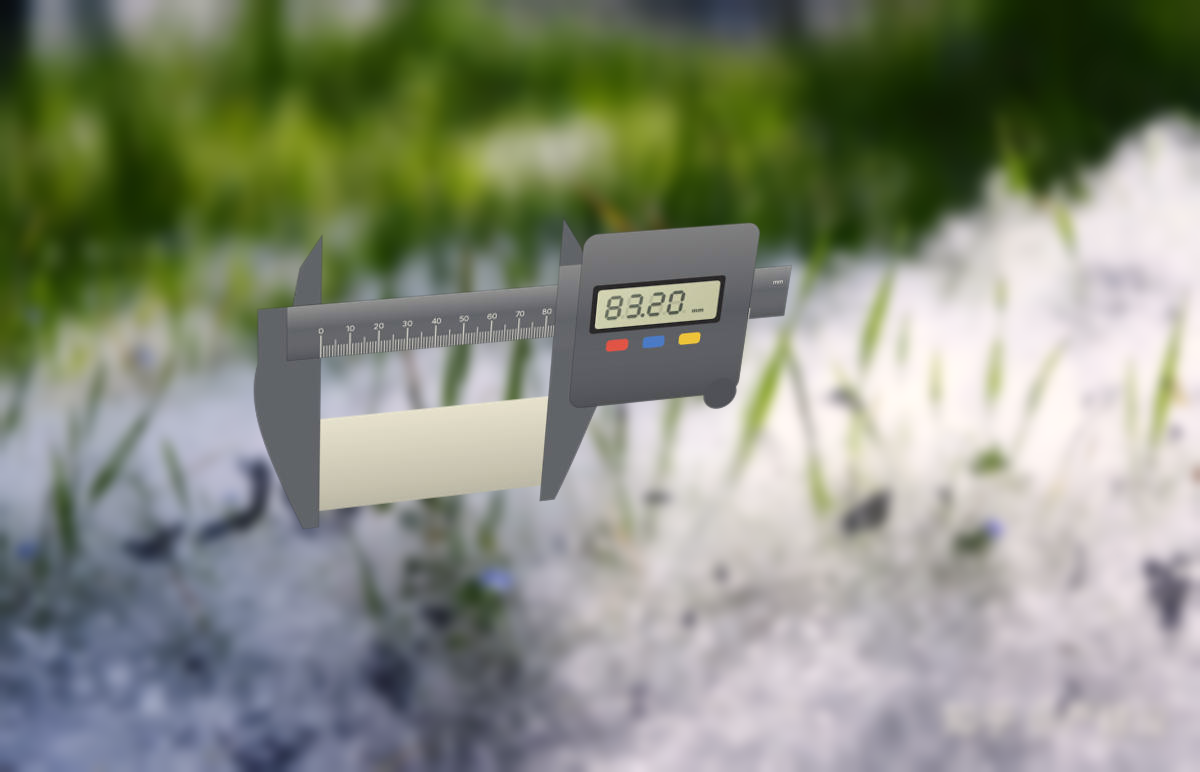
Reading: 83.20 (mm)
